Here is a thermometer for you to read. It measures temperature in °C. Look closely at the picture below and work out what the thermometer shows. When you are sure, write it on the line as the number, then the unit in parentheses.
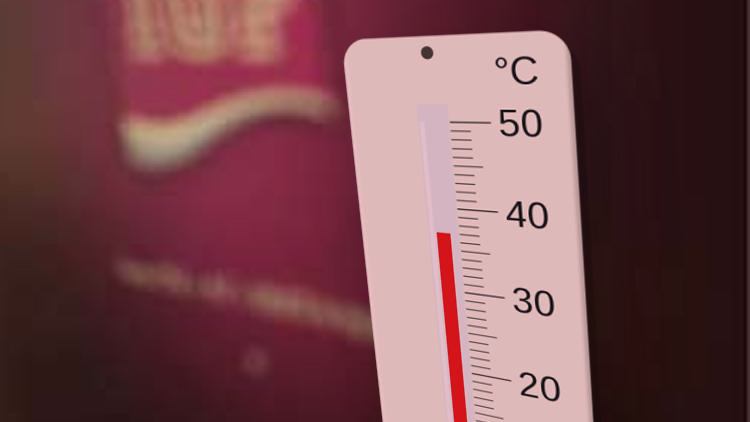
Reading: 37 (°C)
